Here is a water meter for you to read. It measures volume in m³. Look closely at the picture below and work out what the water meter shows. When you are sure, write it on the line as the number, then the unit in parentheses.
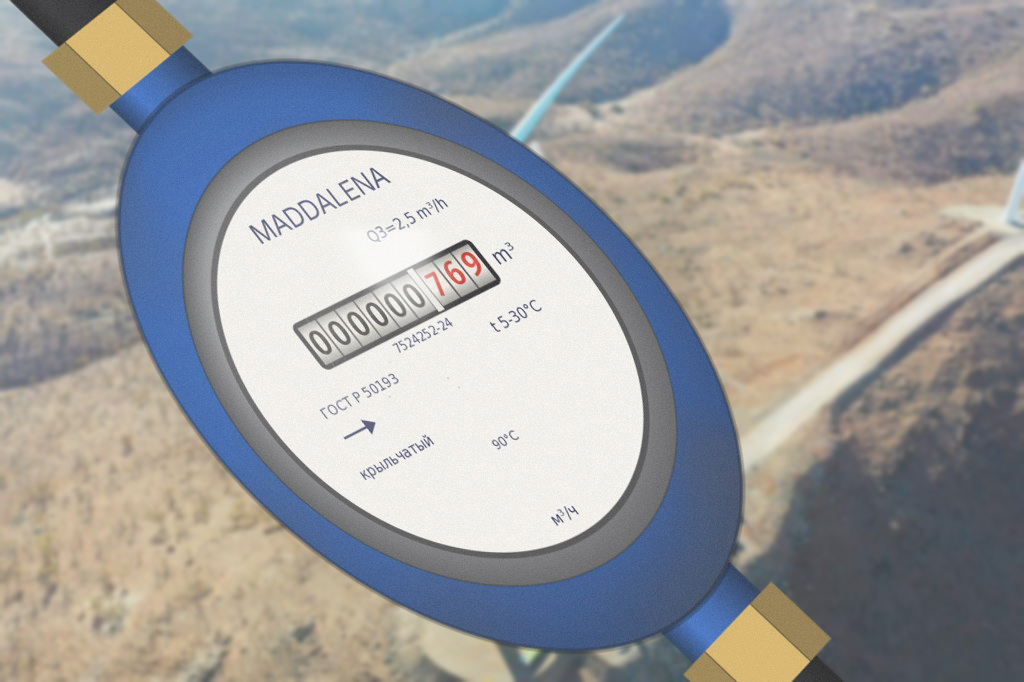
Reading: 0.769 (m³)
